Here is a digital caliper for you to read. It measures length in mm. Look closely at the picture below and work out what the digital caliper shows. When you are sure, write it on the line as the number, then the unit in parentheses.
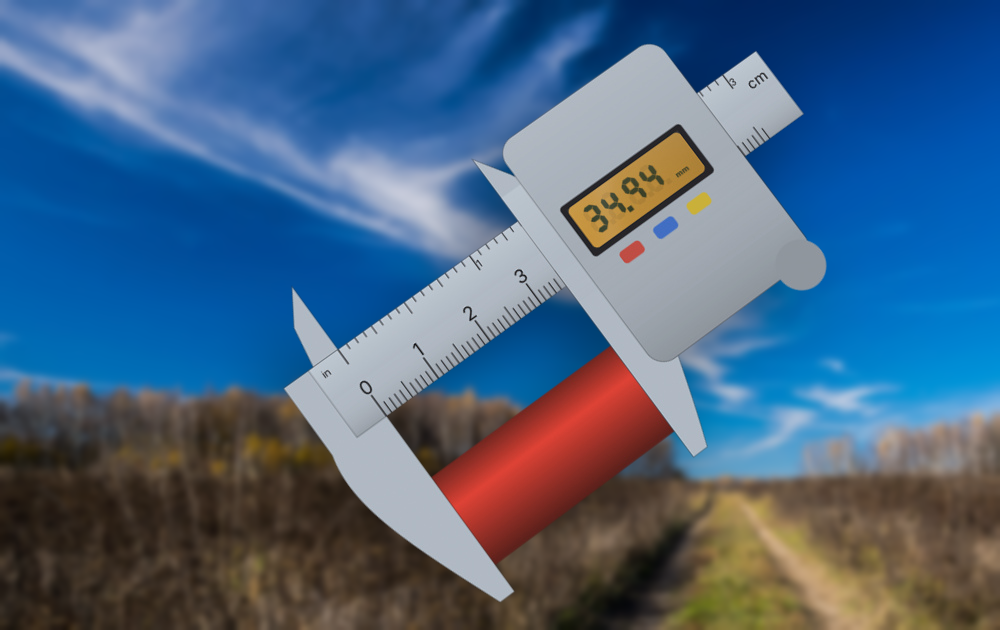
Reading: 34.94 (mm)
